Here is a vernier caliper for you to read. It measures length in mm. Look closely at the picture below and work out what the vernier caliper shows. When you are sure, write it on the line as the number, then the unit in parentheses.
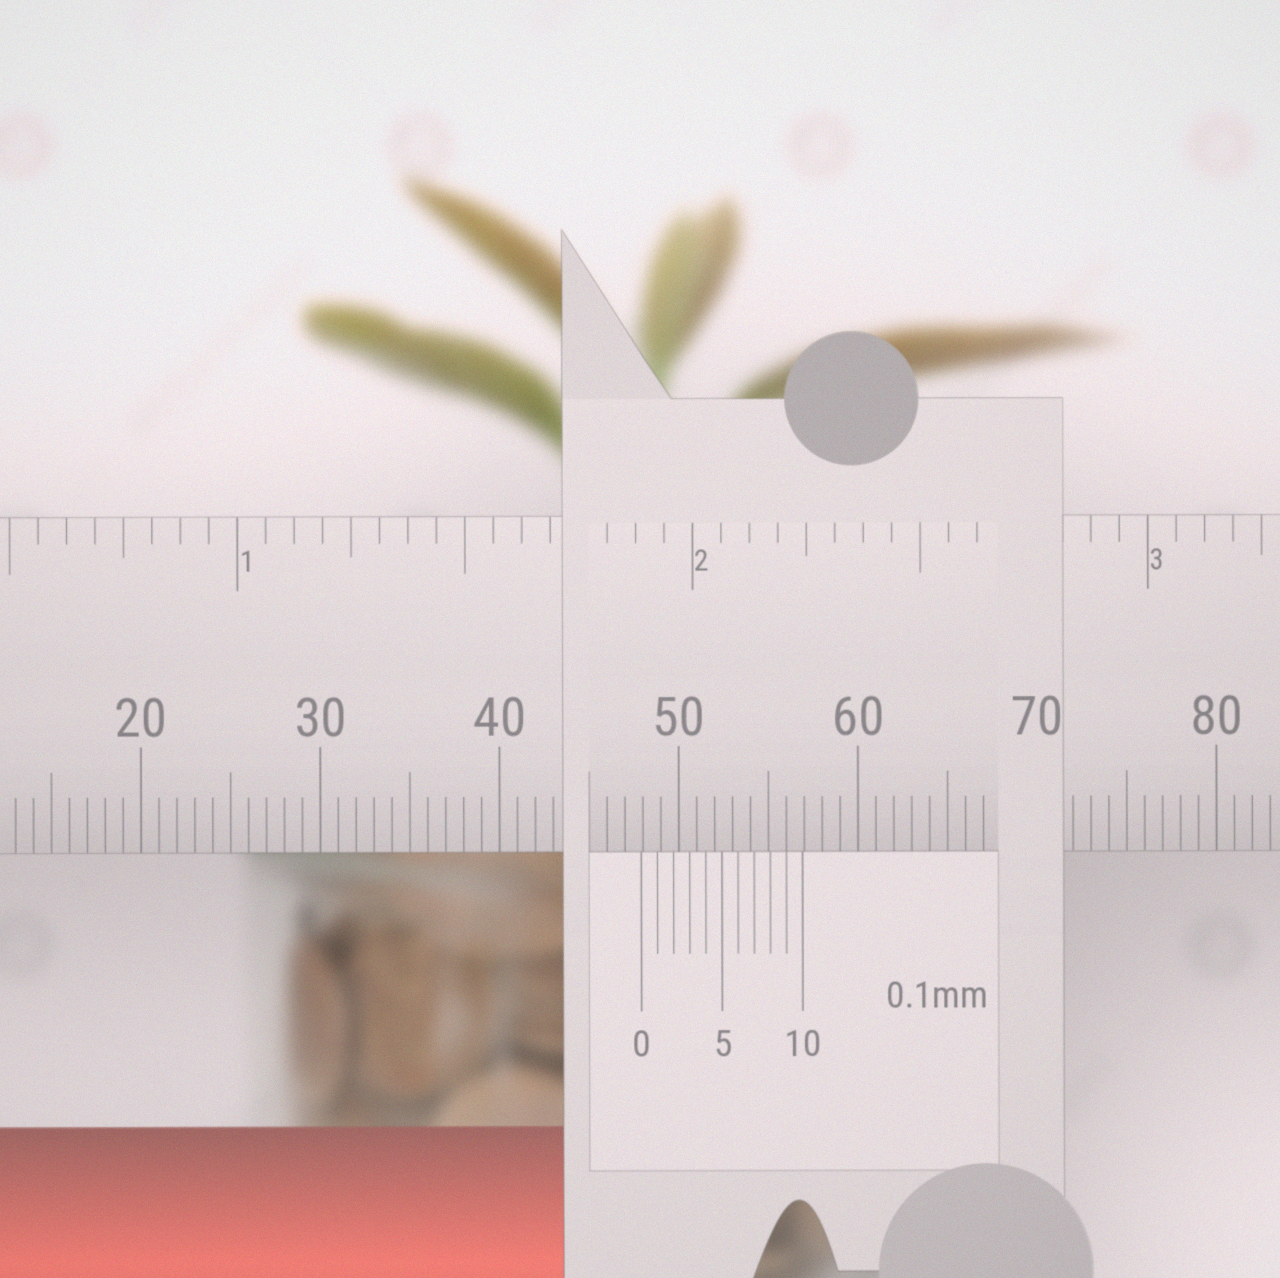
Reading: 47.9 (mm)
